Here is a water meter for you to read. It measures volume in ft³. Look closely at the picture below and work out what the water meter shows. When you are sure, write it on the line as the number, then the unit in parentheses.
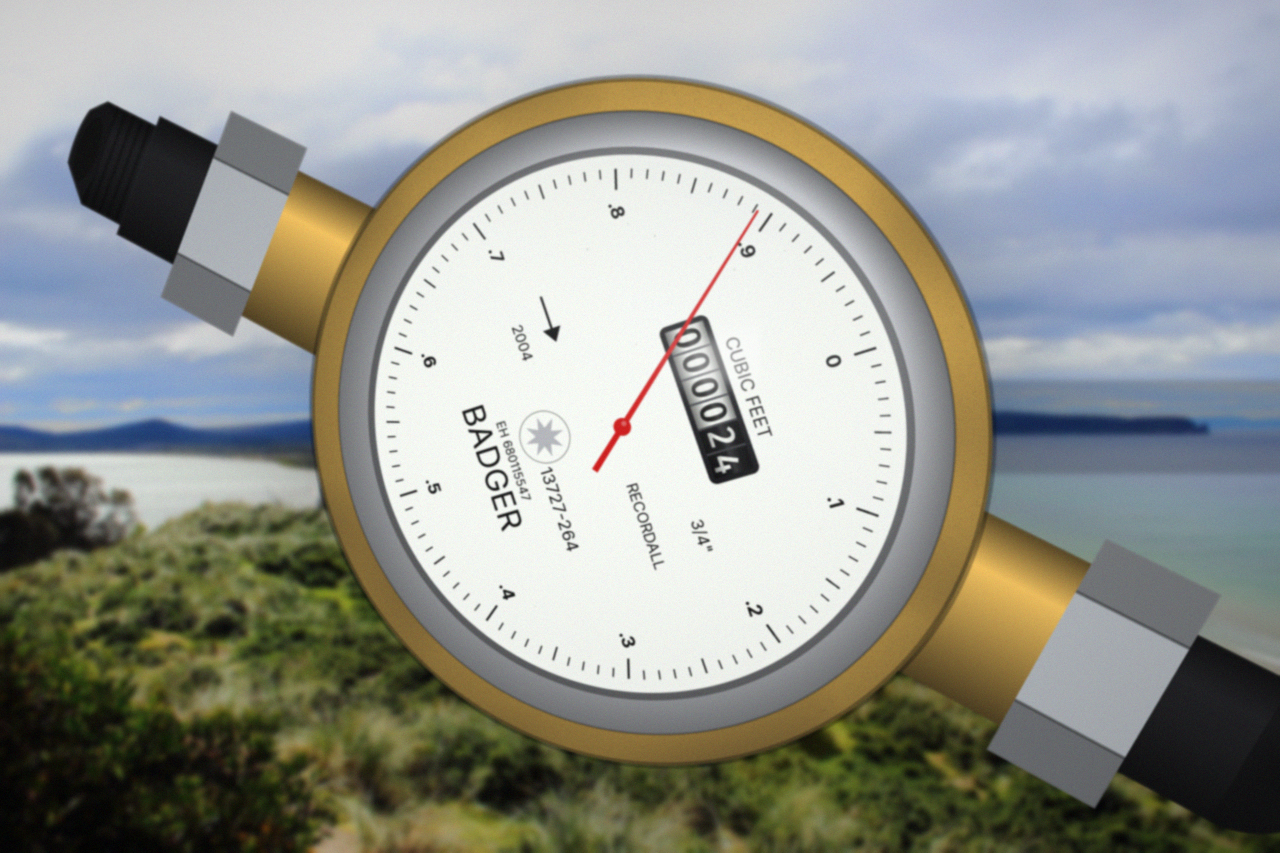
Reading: 23.89 (ft³)
